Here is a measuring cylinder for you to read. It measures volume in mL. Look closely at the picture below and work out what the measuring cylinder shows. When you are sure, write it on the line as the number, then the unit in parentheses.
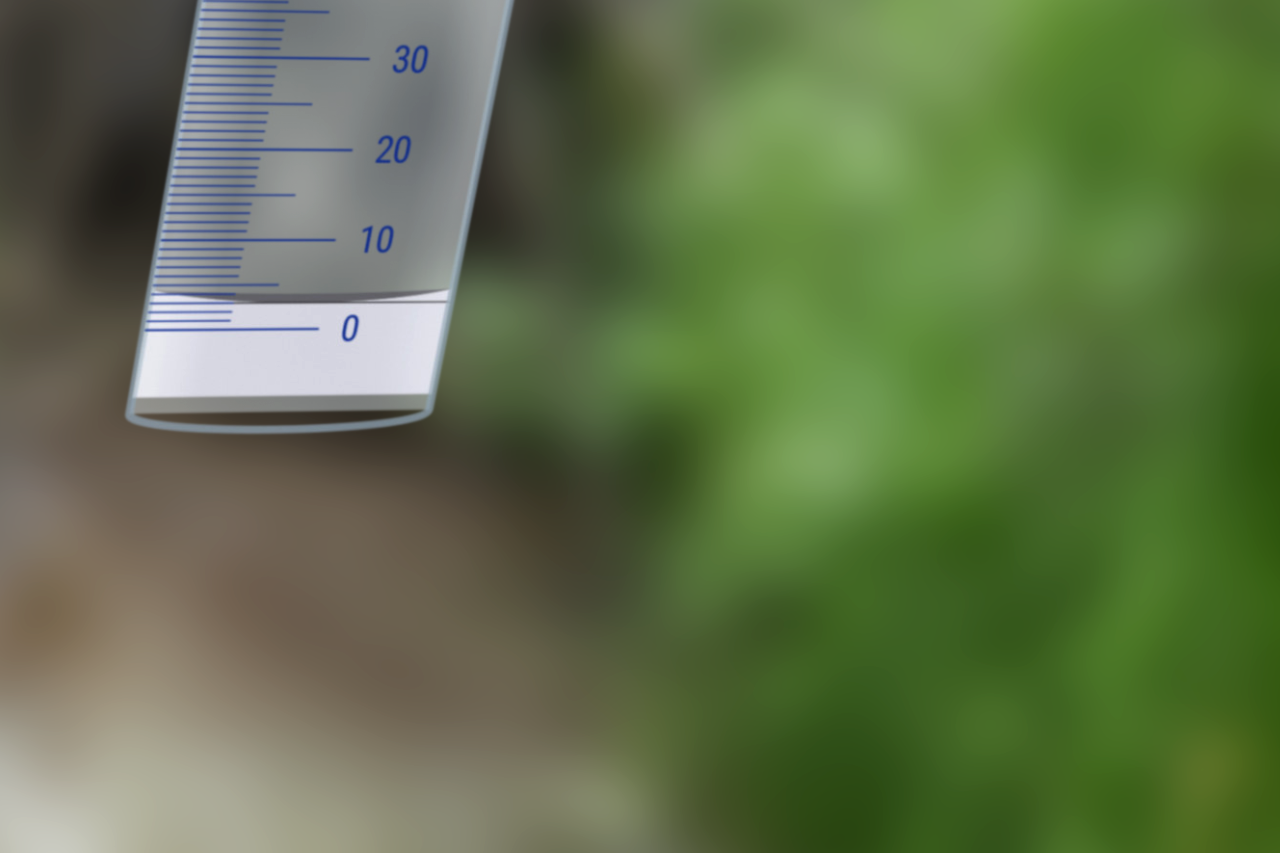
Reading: 3 (mL)
